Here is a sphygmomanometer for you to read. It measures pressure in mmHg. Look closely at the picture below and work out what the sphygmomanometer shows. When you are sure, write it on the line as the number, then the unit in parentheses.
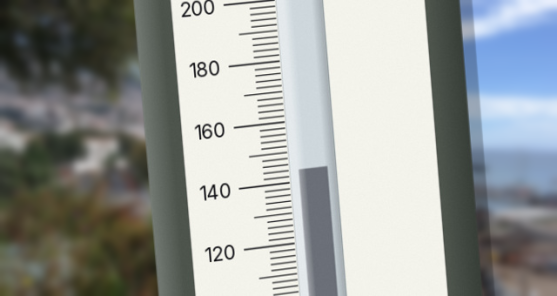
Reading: 144 (mmHg)
